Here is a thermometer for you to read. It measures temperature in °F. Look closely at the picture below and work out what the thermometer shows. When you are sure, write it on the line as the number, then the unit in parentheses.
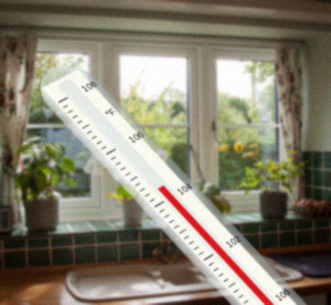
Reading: 104.4 (°F)
